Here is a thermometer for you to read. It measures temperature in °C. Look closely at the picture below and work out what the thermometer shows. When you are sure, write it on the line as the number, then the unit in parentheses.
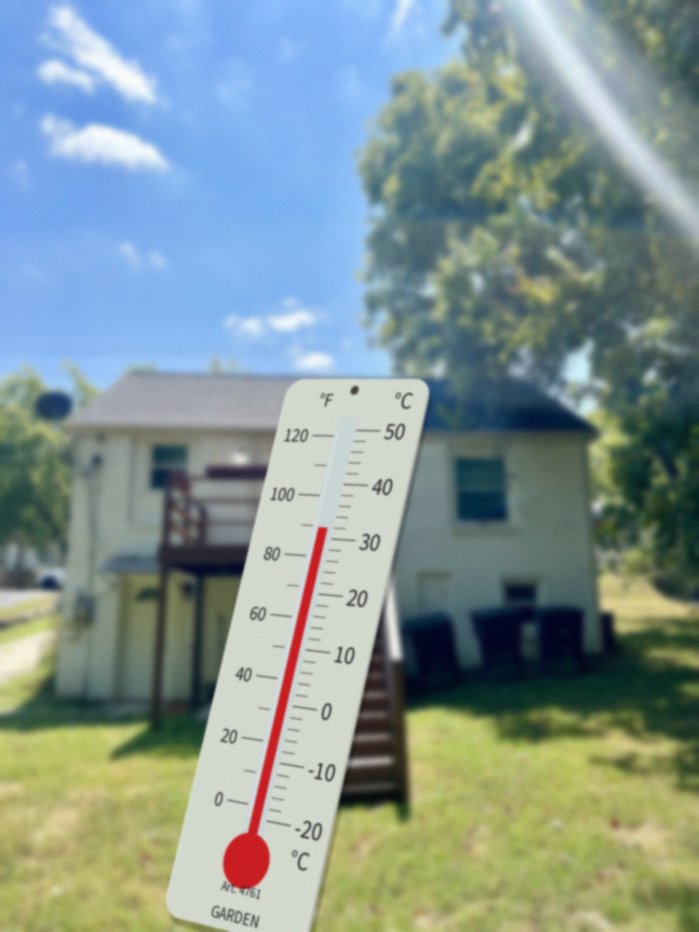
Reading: 32 (°C)
